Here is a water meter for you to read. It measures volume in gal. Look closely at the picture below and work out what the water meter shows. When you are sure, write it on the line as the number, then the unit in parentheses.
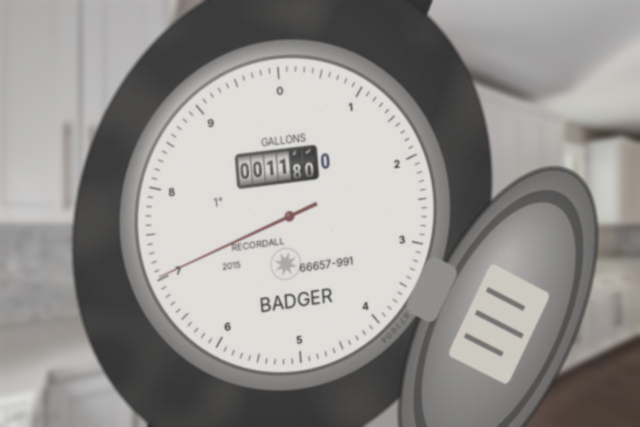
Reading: 11797.0 (gal)
